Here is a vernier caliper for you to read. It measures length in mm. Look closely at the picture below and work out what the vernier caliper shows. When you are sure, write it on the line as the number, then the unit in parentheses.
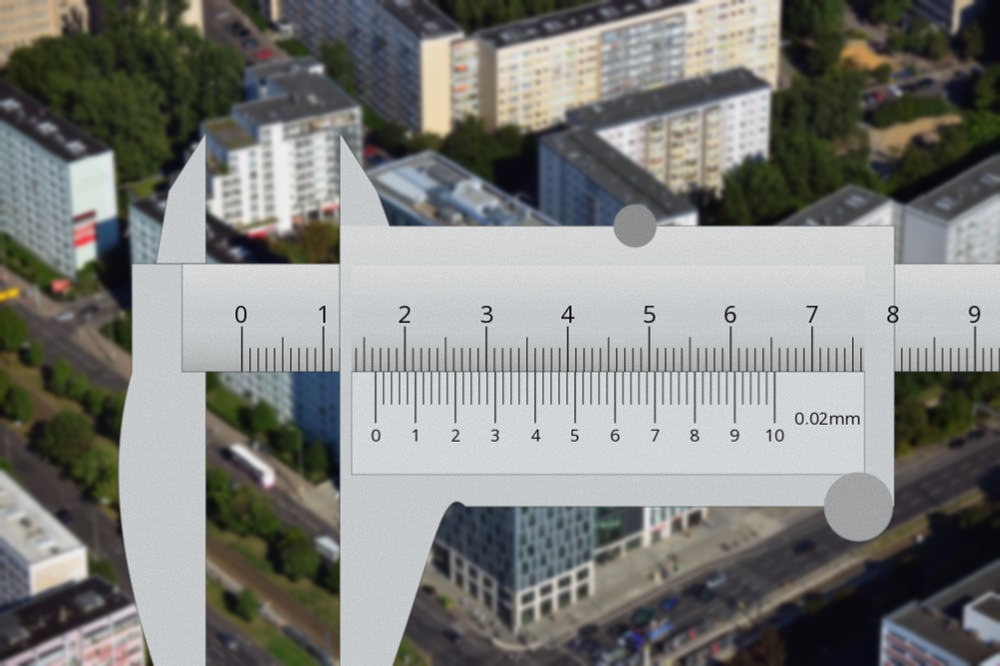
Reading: 16.4 (mm)
